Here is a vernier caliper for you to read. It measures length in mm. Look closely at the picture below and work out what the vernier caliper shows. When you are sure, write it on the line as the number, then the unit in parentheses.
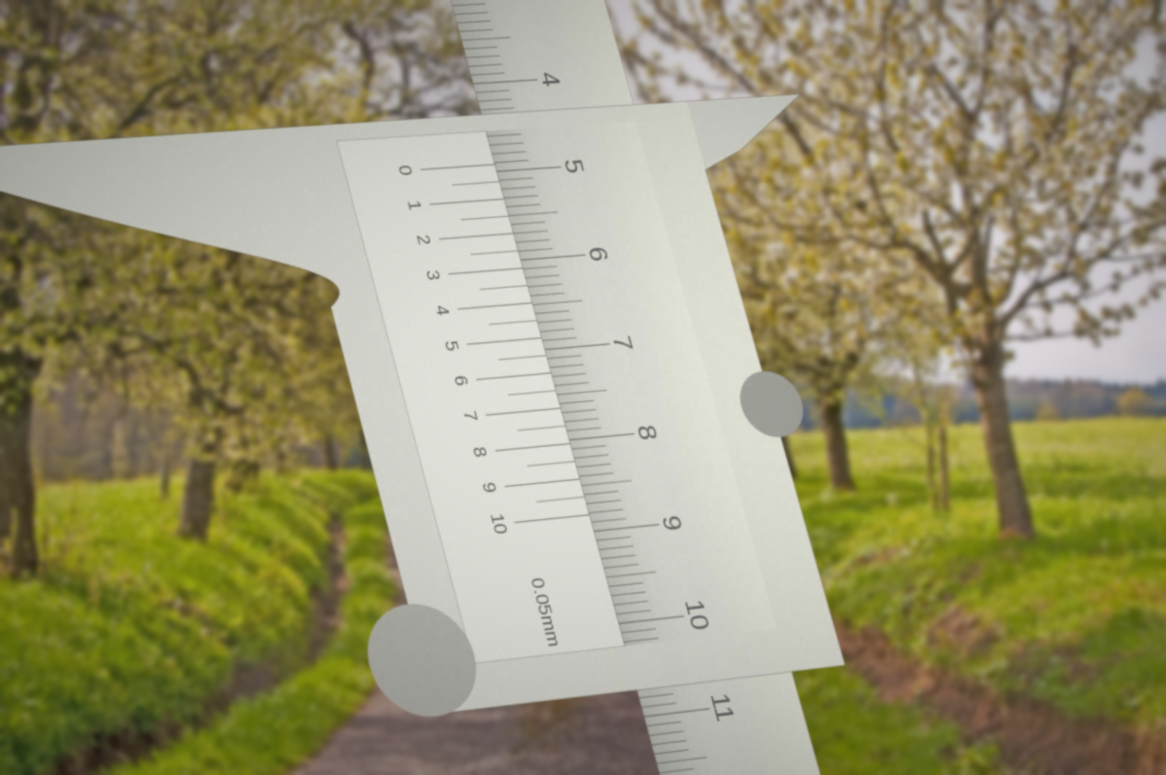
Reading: 49.2 (mm)
